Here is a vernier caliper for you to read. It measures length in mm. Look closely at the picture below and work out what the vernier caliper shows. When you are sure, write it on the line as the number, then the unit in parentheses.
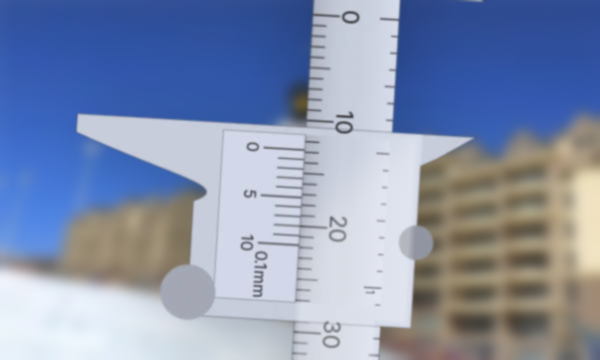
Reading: 12.8 (mm)
